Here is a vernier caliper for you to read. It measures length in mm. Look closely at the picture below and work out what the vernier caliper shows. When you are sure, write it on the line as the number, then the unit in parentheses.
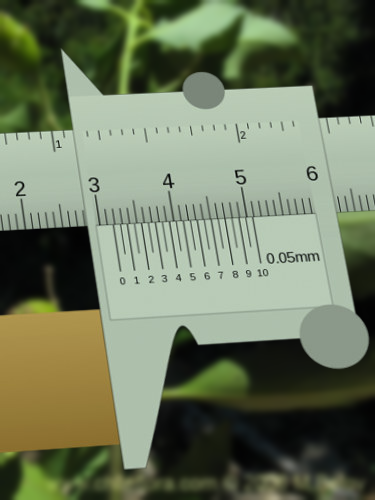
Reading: 31.8 (mm)
